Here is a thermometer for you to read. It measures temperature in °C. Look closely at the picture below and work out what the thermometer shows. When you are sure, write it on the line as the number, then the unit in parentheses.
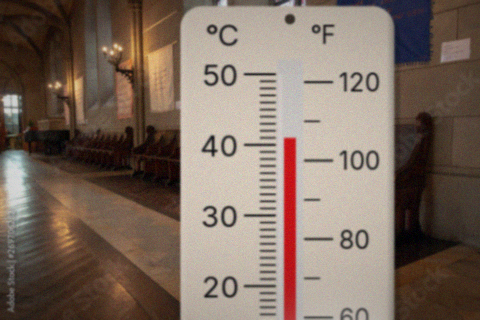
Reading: 41 (°C)
